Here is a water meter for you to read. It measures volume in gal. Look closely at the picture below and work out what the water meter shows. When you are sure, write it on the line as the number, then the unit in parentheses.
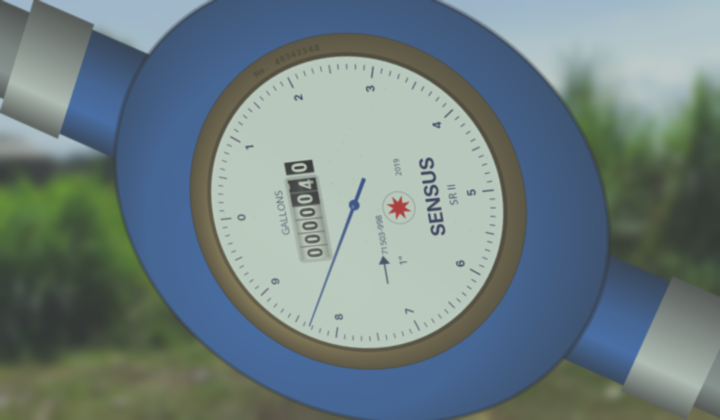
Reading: 38.3 (gal)
